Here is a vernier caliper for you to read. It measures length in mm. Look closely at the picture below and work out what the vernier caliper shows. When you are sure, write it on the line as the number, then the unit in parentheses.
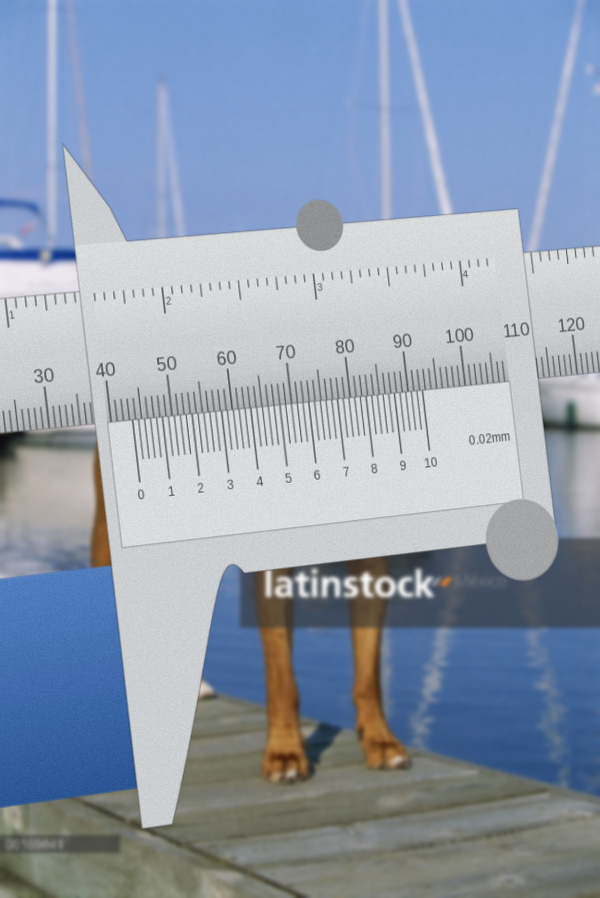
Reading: 43.5 (mm)
